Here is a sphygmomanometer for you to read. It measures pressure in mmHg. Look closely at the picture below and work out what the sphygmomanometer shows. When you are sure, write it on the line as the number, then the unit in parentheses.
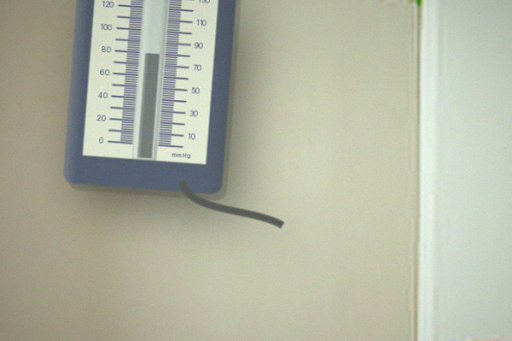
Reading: 80 (mmHg)
